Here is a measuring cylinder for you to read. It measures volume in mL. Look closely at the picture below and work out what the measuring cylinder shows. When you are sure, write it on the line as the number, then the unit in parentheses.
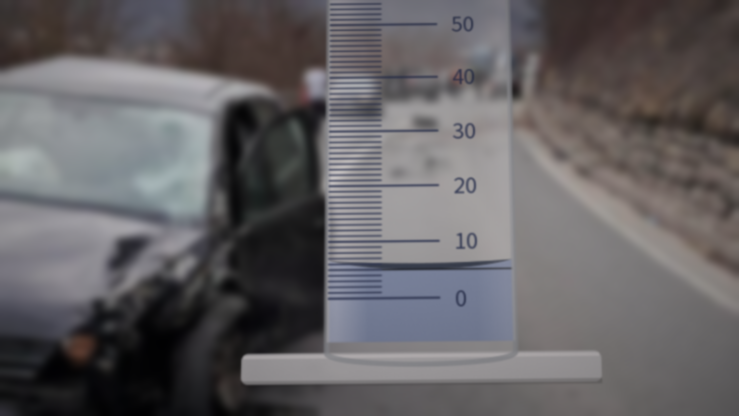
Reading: 5 (mL)
